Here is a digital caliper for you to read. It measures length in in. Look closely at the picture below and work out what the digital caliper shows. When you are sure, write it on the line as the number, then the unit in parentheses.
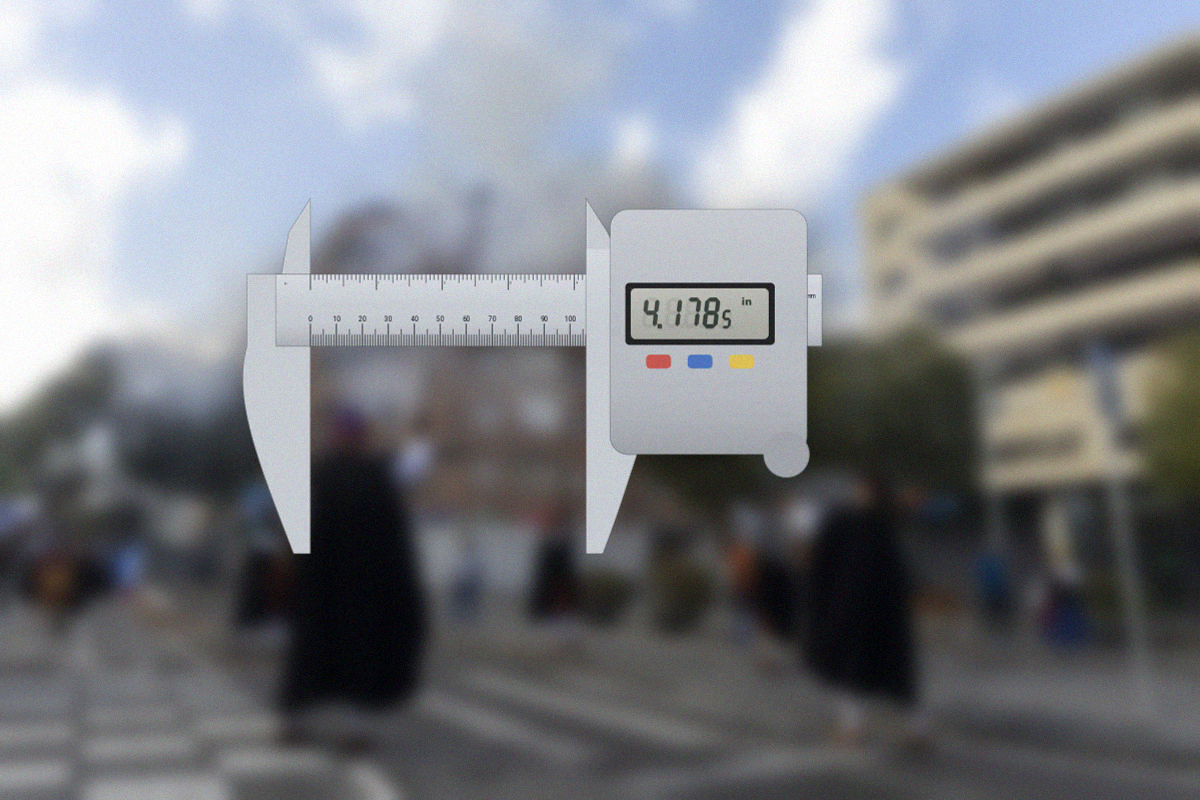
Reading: 4.1785 (in)
